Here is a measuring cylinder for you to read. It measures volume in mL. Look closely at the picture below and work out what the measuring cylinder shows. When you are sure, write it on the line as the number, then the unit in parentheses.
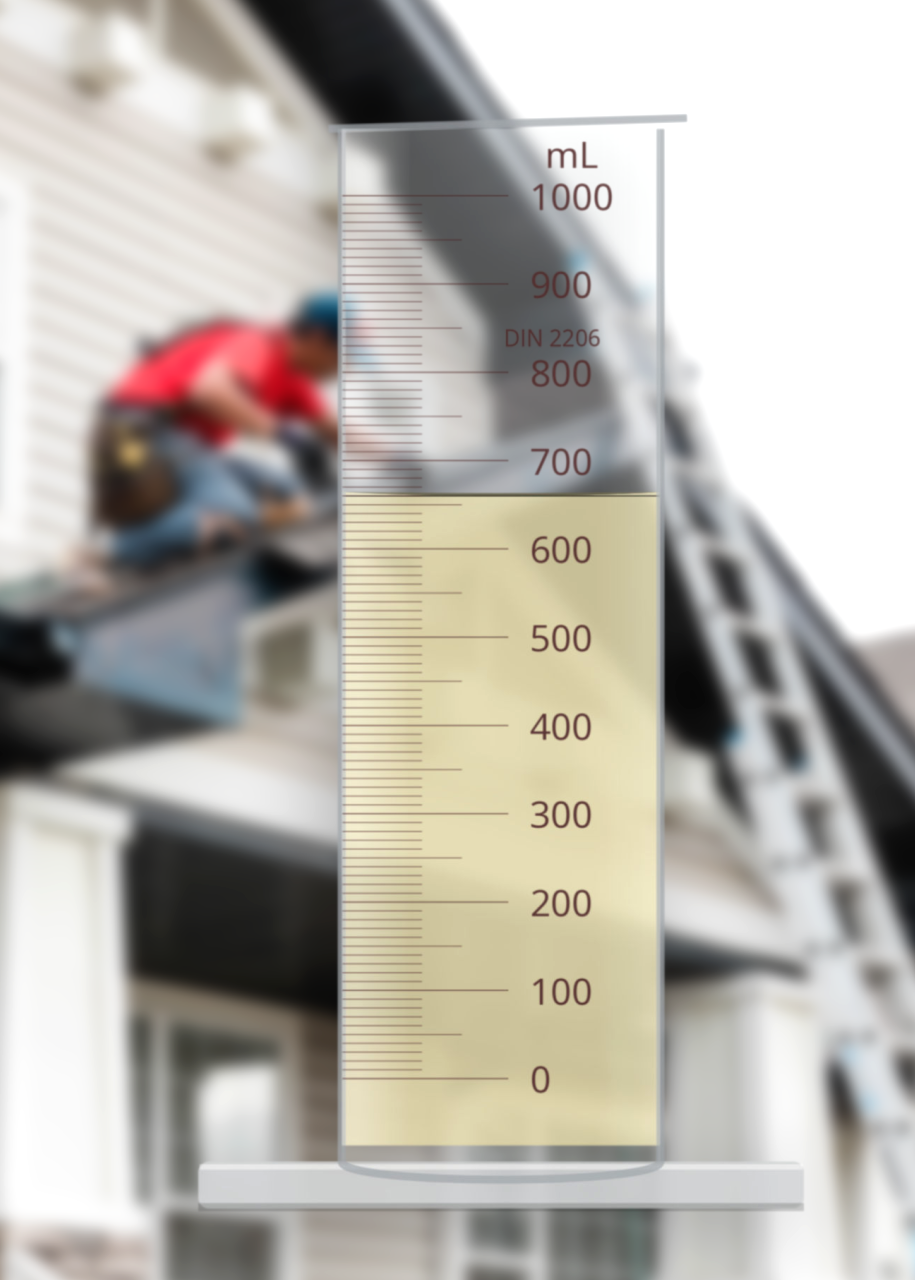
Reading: 660 (mL)
